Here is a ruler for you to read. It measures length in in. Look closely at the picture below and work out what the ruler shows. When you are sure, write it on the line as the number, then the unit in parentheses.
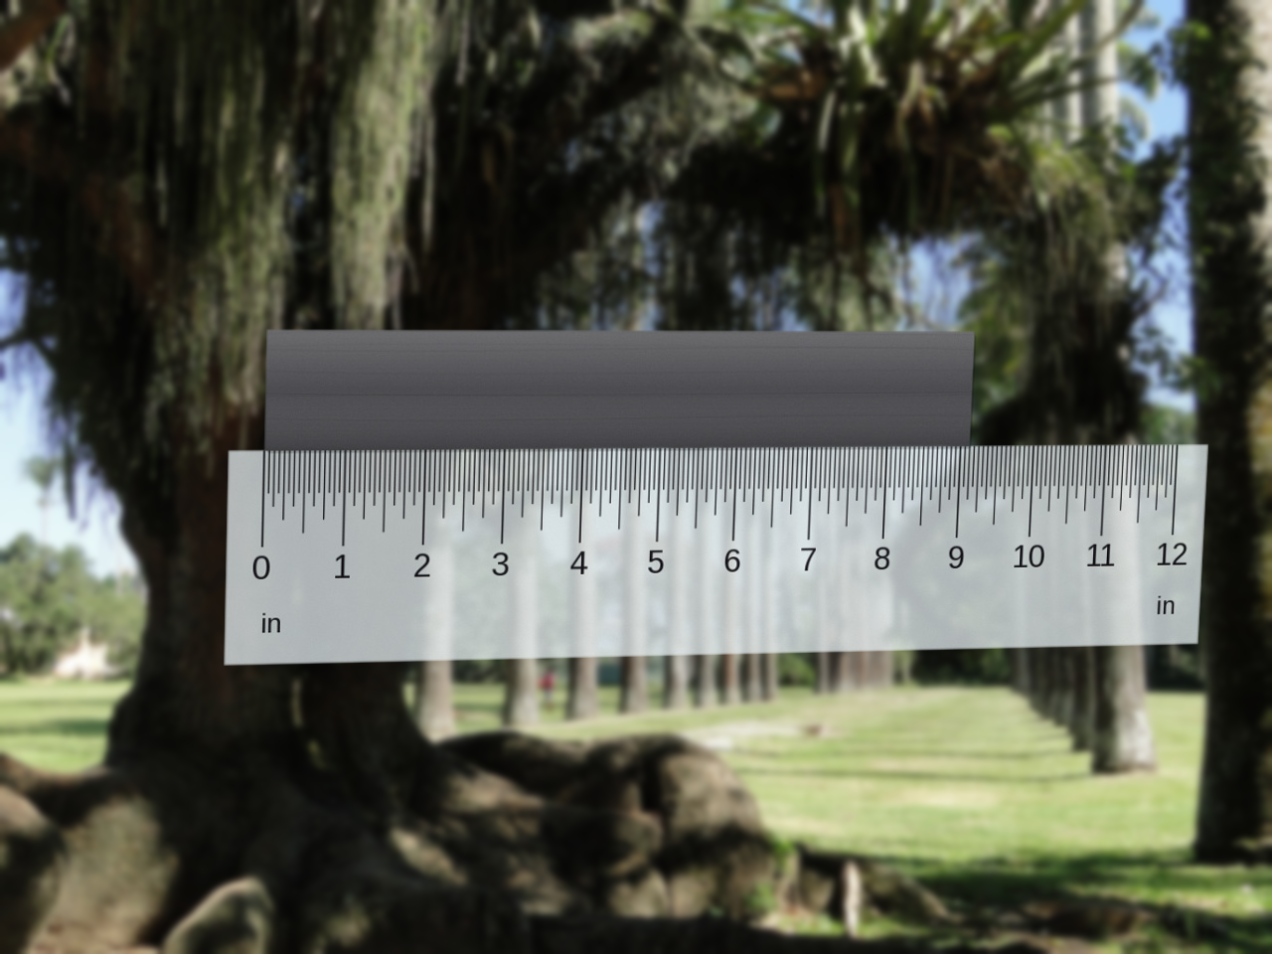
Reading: 9.125 (in)
